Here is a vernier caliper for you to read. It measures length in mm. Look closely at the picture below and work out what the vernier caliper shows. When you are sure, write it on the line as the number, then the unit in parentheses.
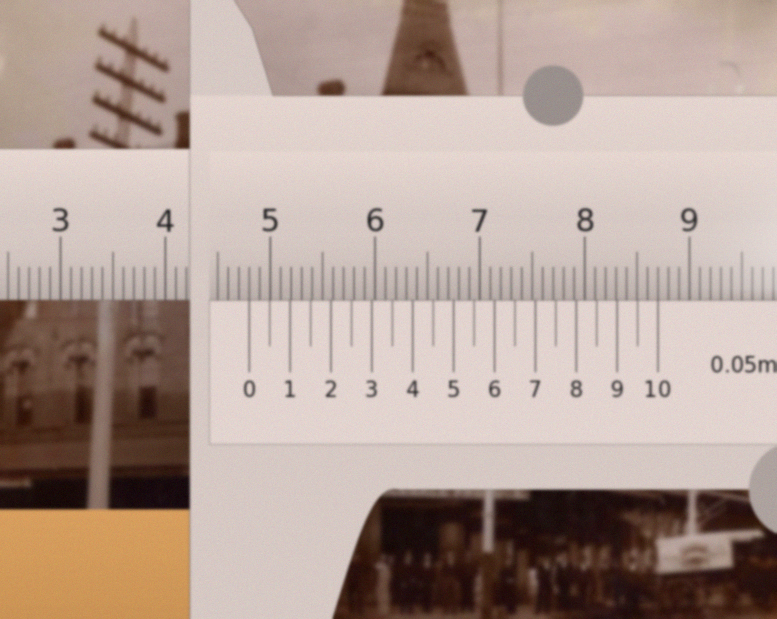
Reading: 48.0 (mm)
